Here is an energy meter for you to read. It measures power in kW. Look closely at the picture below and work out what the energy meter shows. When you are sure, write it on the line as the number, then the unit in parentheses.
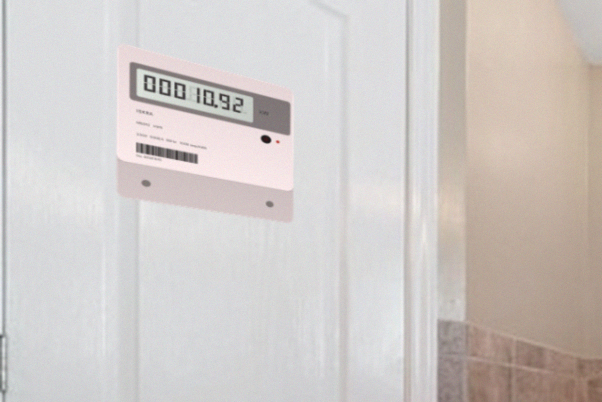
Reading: 10.92 (kW)
